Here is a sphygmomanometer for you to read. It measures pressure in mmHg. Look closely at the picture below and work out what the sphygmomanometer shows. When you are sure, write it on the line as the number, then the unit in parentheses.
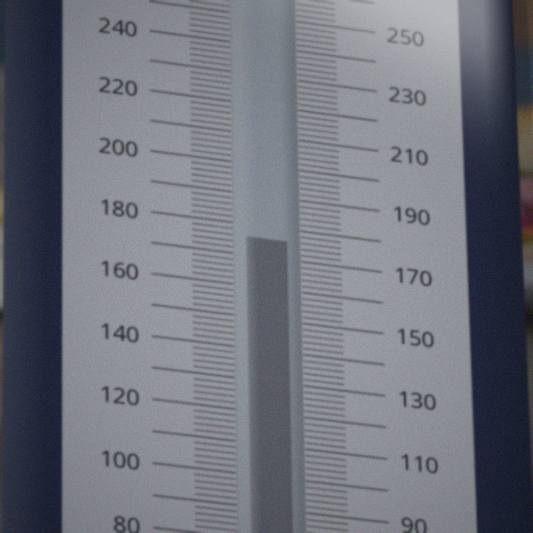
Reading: 176 (mmHg)
